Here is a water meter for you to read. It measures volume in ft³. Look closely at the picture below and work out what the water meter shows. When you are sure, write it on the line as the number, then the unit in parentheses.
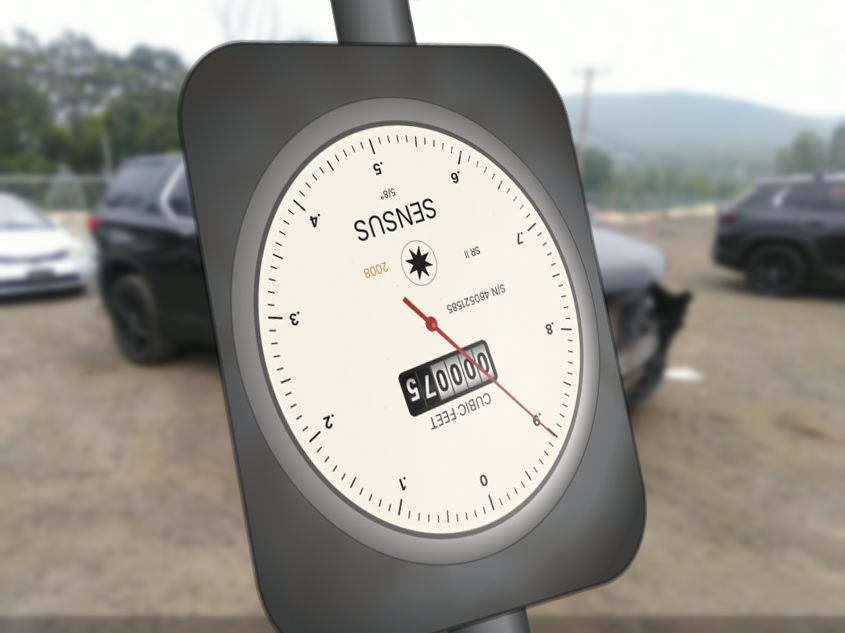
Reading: 74.90 (ft³)
